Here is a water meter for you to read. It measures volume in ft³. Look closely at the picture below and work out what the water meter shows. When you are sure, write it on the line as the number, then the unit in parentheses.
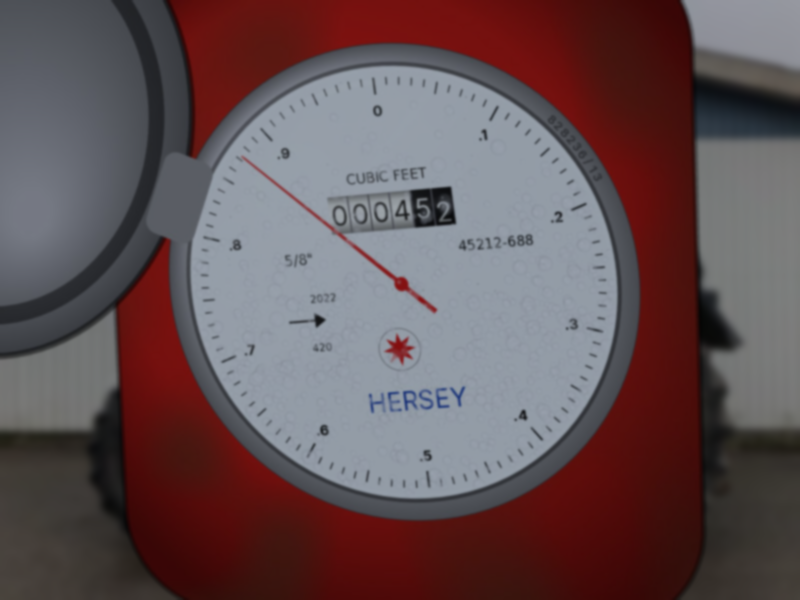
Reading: 451.87 (ft³)
